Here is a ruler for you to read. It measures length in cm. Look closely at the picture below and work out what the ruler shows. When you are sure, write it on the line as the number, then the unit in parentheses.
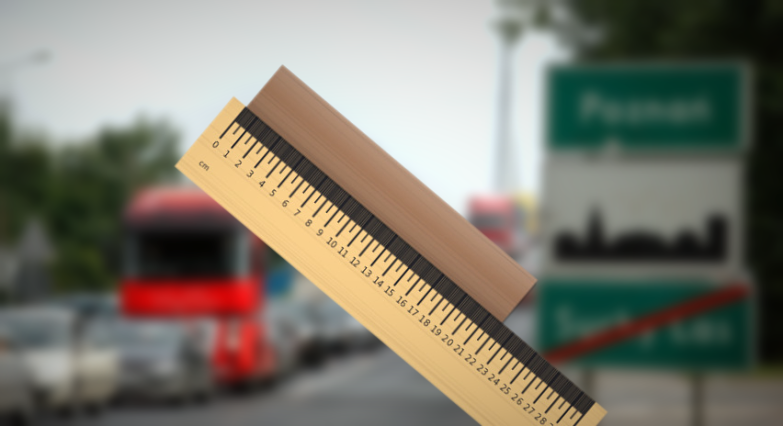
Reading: 22 (cm)
